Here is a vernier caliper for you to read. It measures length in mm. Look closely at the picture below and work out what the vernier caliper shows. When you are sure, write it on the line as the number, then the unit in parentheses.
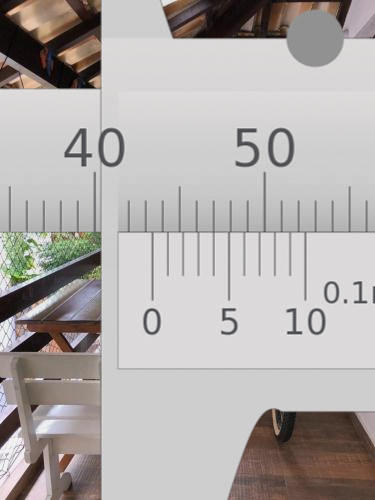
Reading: 43.4 (mm)
